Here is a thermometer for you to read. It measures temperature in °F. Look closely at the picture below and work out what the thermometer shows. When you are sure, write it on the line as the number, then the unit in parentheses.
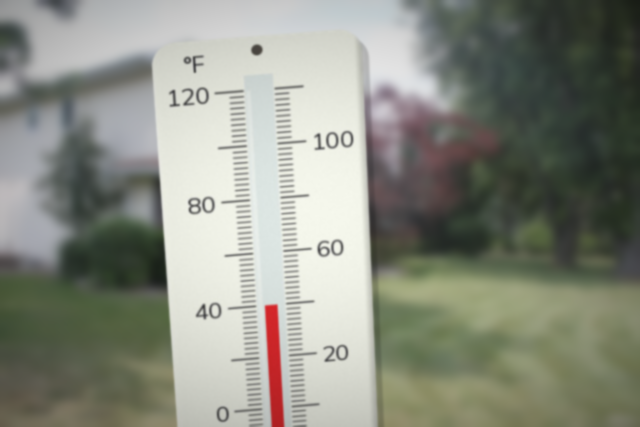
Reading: 40 (°F)
